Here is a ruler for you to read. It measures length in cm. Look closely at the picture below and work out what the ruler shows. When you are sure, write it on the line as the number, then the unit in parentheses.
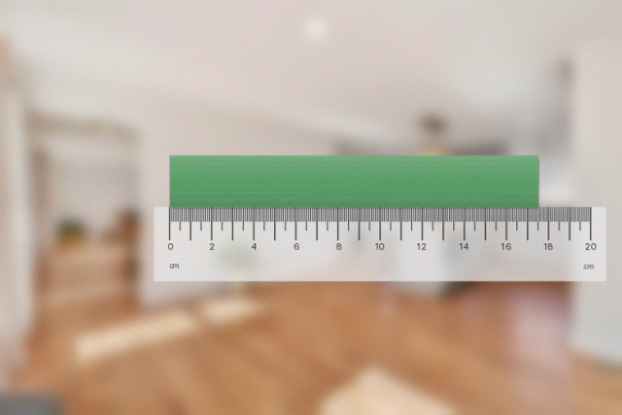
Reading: 17.5 (cm)
